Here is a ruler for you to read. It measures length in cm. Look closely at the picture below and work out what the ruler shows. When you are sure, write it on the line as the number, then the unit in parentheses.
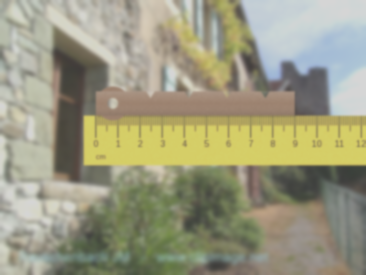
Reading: 9 (cm)
